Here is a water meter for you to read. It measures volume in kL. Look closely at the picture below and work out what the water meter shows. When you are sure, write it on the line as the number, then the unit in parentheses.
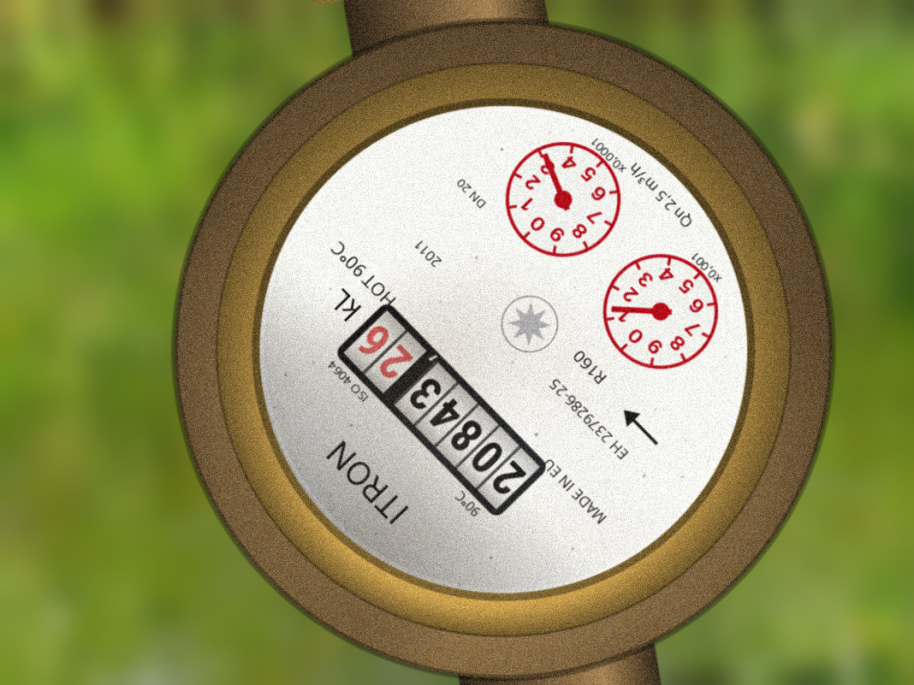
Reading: 20843.2613 (kL)
